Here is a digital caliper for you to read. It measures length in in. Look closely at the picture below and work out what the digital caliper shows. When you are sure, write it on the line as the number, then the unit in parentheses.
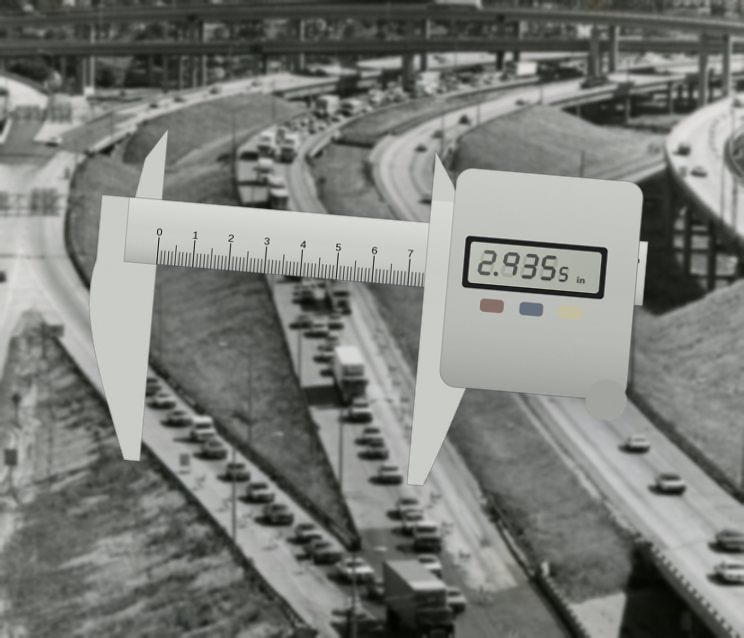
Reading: 2.9355 (in)
